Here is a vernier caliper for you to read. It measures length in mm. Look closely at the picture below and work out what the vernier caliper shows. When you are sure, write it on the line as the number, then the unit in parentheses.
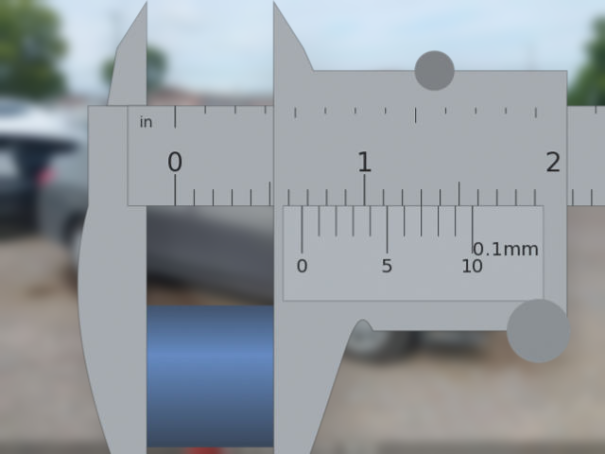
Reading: 6.7 (mm)
